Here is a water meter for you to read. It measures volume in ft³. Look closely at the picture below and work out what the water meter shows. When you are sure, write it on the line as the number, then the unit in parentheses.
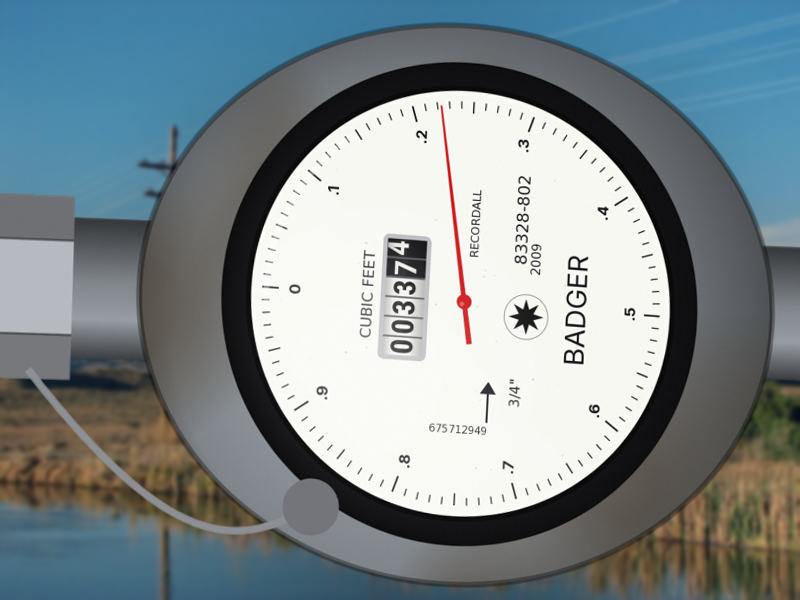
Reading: 3374.22 (ft³)
